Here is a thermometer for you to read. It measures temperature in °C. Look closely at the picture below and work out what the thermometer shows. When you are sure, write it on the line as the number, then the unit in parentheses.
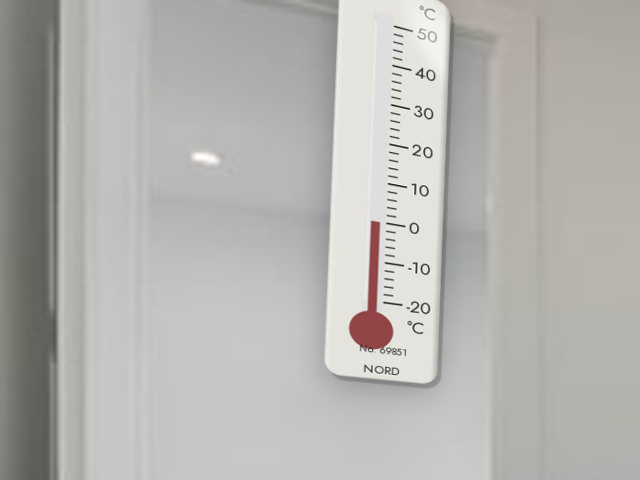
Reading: 0 (°C)
